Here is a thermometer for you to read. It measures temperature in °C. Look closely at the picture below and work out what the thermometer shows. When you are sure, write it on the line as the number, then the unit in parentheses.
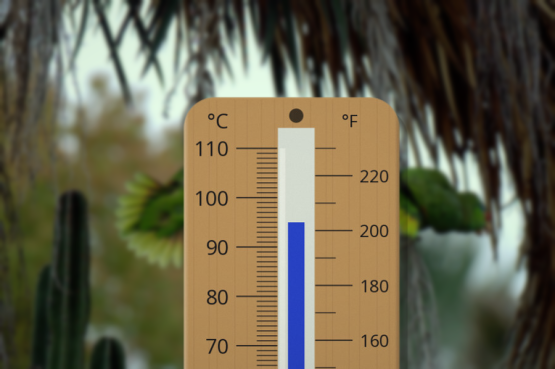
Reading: 95 (°C)
